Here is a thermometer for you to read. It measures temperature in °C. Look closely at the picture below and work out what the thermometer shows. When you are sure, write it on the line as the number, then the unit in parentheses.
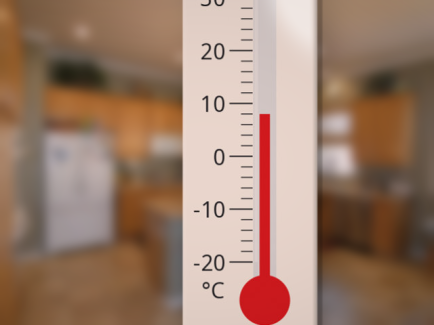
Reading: 8 (°C)
